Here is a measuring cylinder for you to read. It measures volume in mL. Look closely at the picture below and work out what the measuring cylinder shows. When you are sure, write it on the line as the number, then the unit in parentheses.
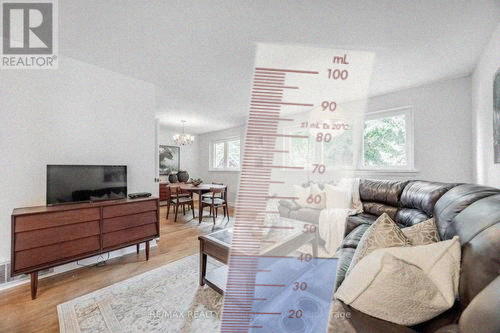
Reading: 40 (mL)
